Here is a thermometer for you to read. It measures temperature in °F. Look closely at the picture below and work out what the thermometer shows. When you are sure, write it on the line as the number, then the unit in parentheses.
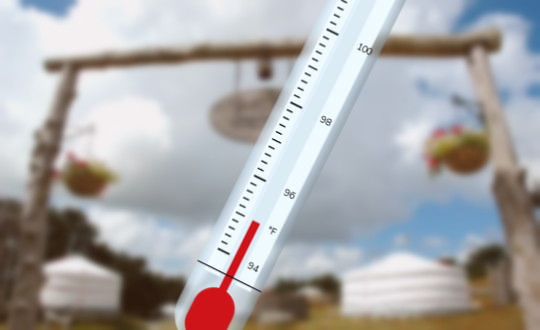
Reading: 95 (°F)
